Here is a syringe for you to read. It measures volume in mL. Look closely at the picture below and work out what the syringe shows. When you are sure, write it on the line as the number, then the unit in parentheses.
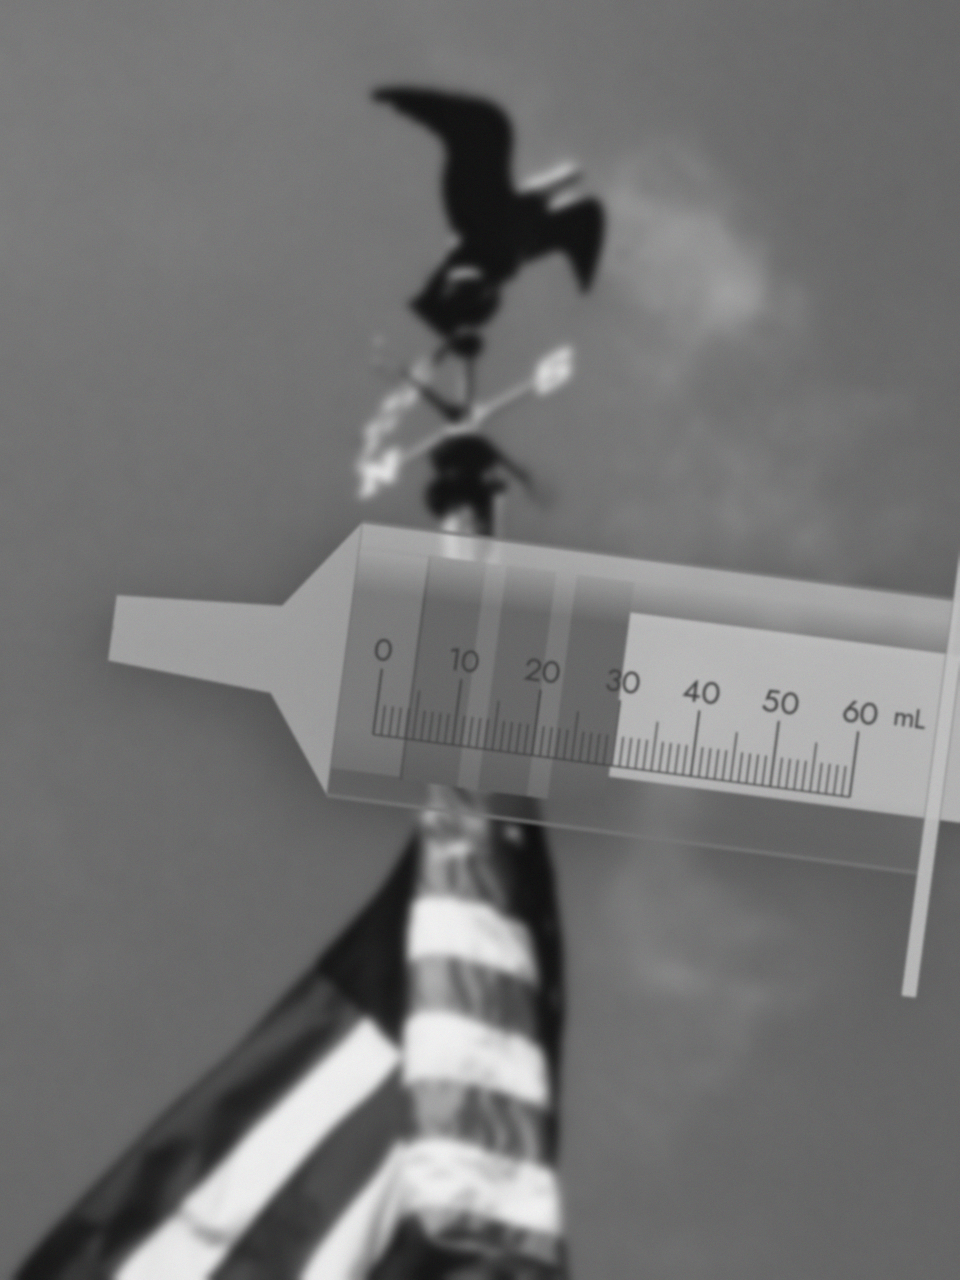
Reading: 4 (mL)
